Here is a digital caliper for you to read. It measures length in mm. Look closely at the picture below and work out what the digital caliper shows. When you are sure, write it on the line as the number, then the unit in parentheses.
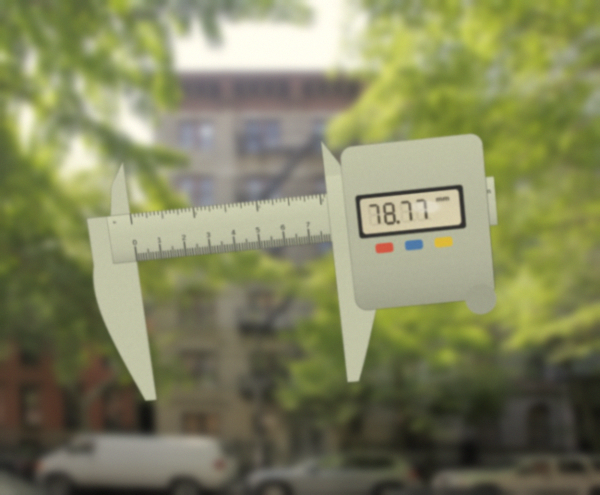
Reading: 78.77 (mm)
